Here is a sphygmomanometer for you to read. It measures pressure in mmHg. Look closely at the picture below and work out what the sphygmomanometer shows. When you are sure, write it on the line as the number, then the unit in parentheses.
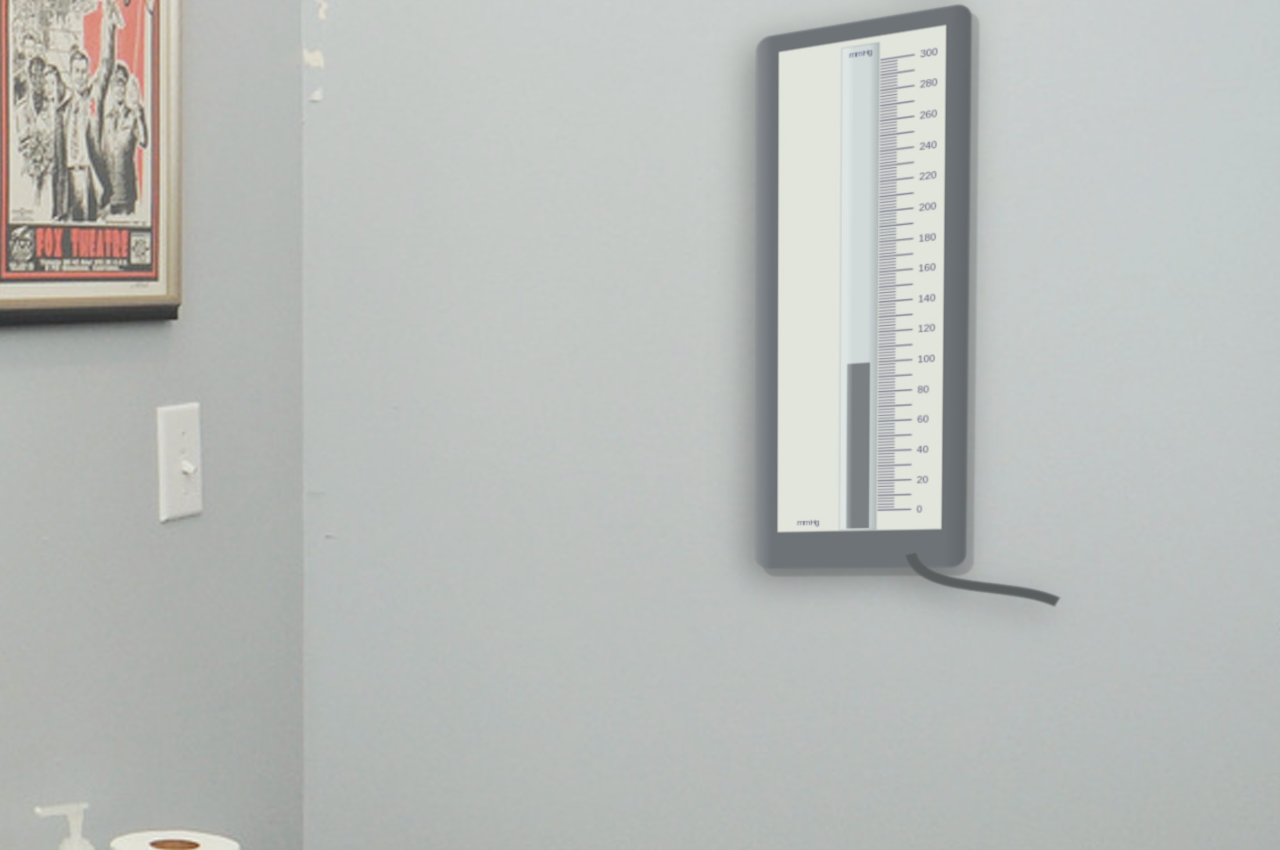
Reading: 100 (mmHg)
